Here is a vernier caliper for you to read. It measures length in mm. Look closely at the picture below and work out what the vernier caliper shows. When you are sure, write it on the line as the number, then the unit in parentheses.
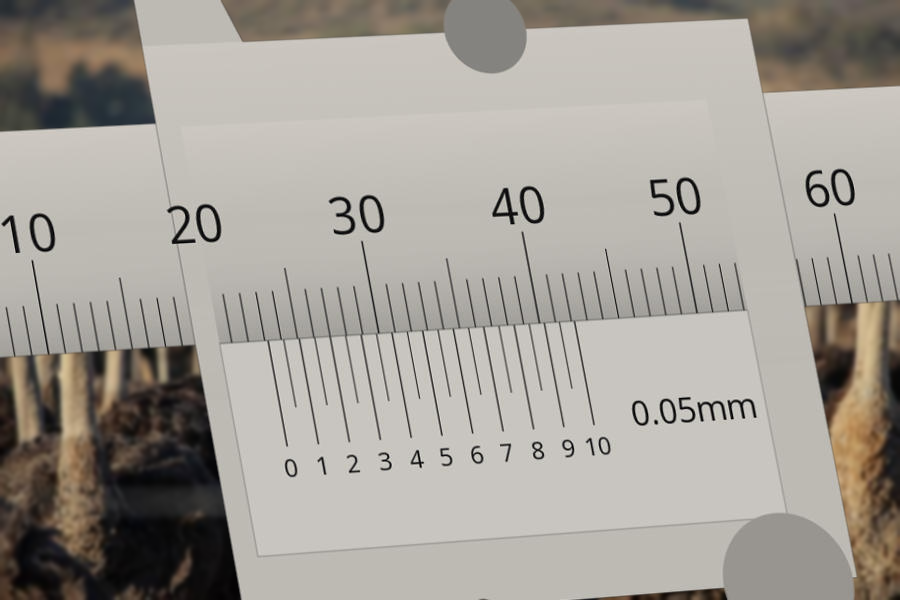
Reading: 23.2 (mm)
